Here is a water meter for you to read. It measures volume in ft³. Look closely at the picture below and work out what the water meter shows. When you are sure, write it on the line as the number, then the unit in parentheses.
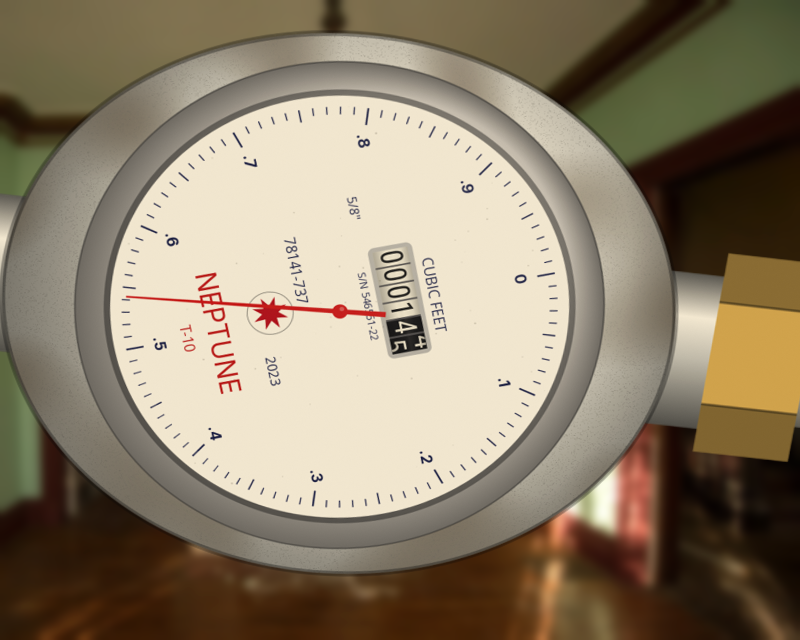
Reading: 144.54 (ft³)
